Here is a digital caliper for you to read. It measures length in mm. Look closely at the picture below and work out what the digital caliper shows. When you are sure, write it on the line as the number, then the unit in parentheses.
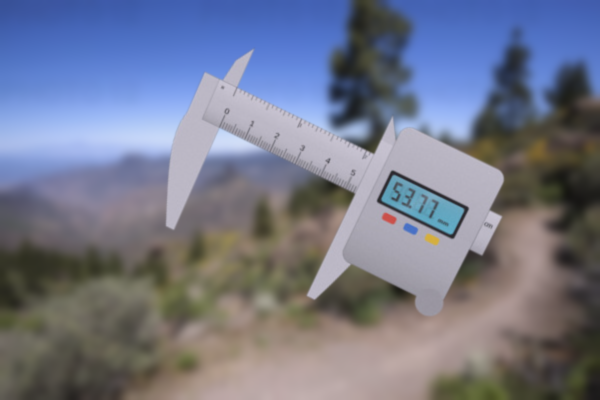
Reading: 53.77 (mm)
